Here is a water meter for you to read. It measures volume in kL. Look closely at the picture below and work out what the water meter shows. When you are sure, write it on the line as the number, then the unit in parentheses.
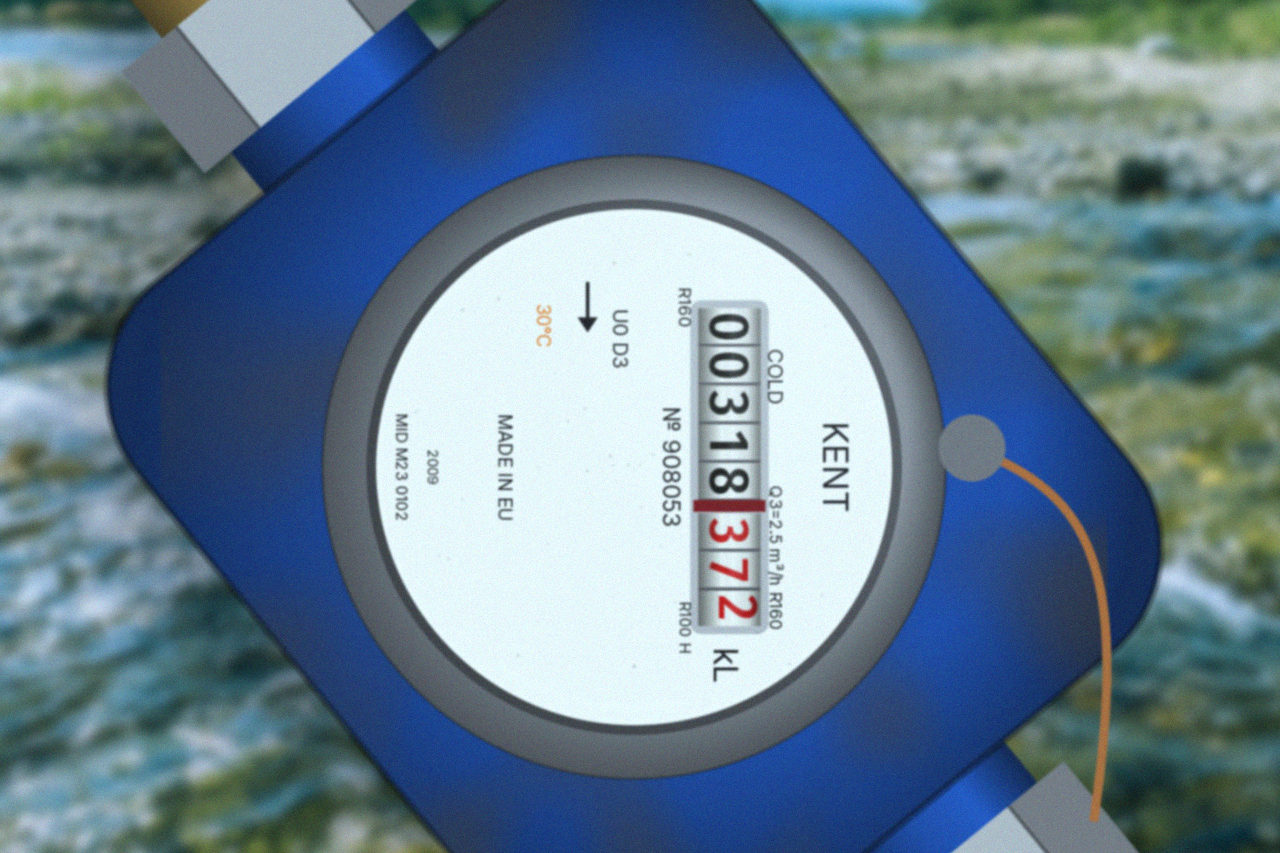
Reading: 318.372 (kL)
